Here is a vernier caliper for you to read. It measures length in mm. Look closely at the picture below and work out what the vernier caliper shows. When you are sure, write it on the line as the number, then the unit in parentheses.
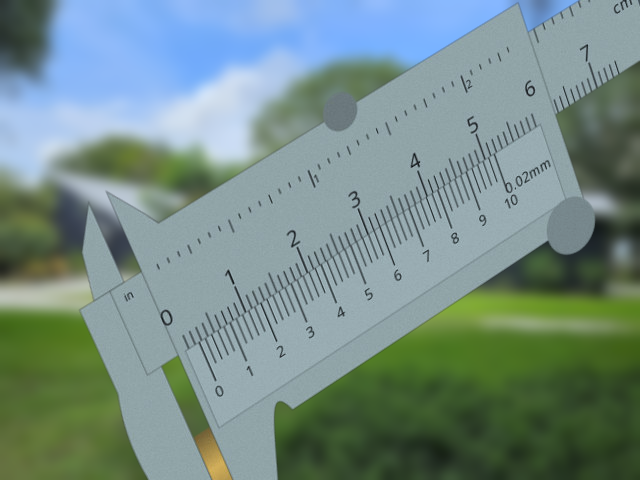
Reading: 2.6 (mm)
